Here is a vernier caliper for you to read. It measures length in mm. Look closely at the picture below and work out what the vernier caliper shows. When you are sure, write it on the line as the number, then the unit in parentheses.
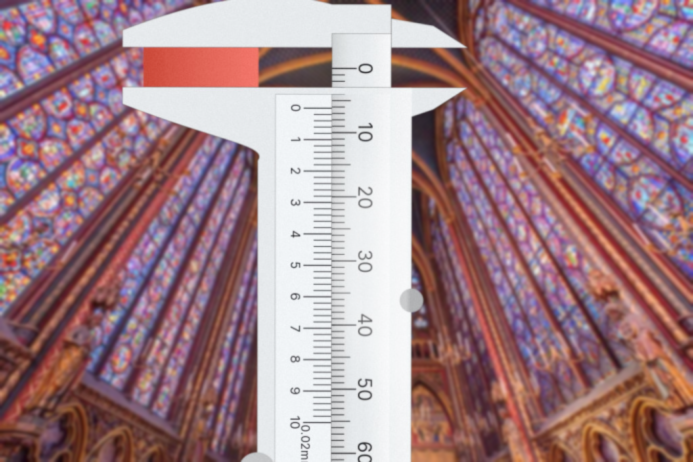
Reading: 6.2 (mm)
